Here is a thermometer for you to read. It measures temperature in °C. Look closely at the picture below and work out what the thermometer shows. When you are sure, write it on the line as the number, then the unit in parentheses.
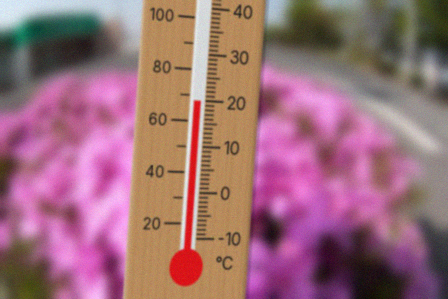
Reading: 20 (°C)
